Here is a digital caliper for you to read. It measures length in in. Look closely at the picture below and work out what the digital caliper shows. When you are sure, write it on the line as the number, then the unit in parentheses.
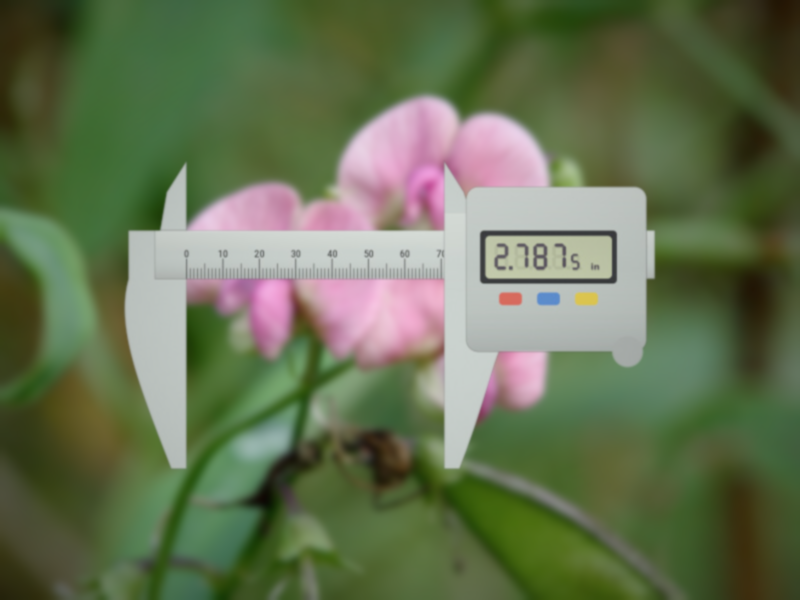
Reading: 2.7875 (in)
